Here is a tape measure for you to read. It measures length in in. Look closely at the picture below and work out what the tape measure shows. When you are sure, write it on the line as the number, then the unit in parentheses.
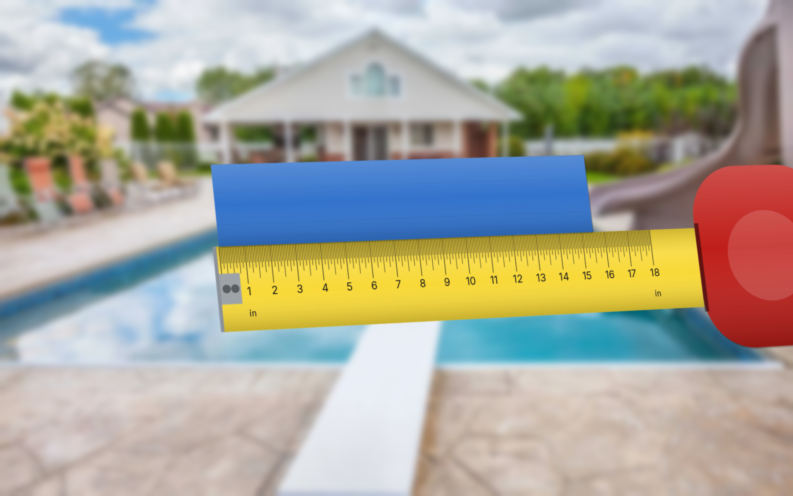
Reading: 15.5 (in)
